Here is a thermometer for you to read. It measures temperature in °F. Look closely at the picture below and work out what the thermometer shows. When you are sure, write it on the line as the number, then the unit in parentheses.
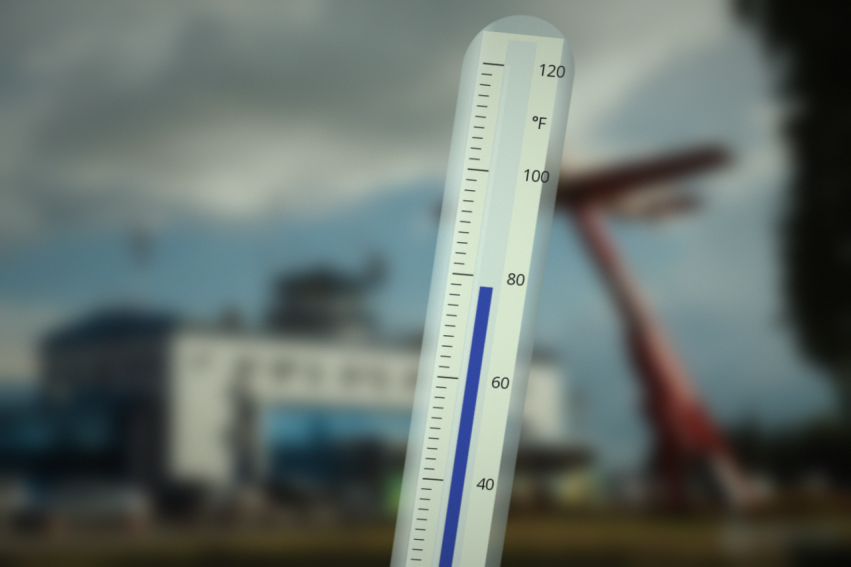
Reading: 78 (°F)
